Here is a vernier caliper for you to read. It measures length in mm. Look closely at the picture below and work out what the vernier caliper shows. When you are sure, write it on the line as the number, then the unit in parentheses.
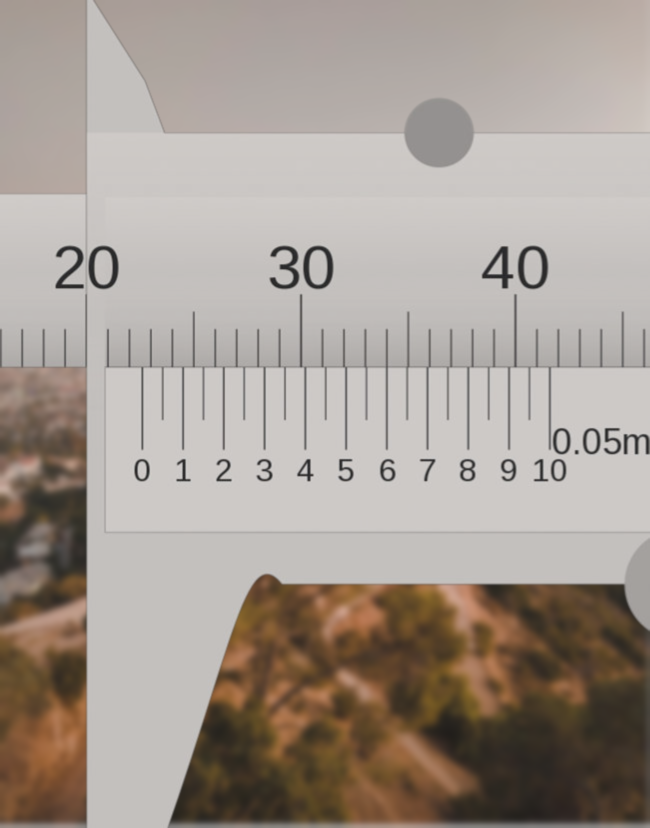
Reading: 22.6 (mm)
